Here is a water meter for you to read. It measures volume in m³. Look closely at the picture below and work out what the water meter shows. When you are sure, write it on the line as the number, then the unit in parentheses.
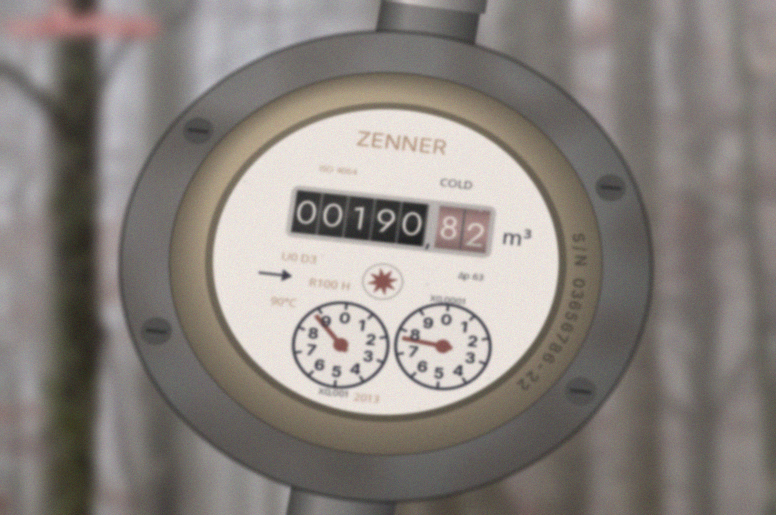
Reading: 190.8187 (m³)
